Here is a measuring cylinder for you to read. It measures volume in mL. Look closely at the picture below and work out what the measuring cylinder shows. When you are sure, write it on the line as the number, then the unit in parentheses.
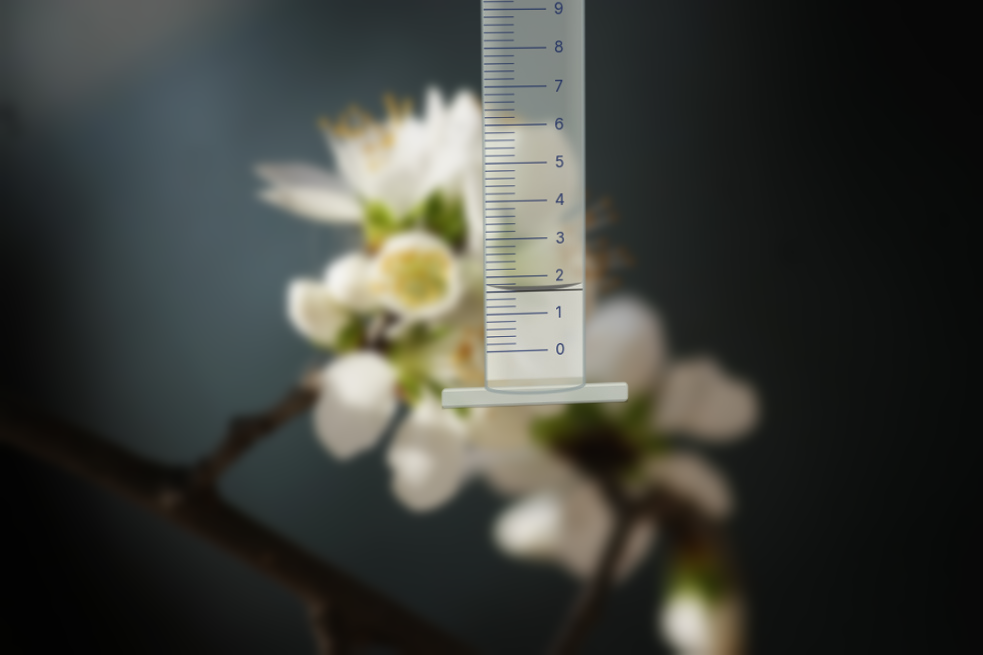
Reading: 1.6 (mL)
